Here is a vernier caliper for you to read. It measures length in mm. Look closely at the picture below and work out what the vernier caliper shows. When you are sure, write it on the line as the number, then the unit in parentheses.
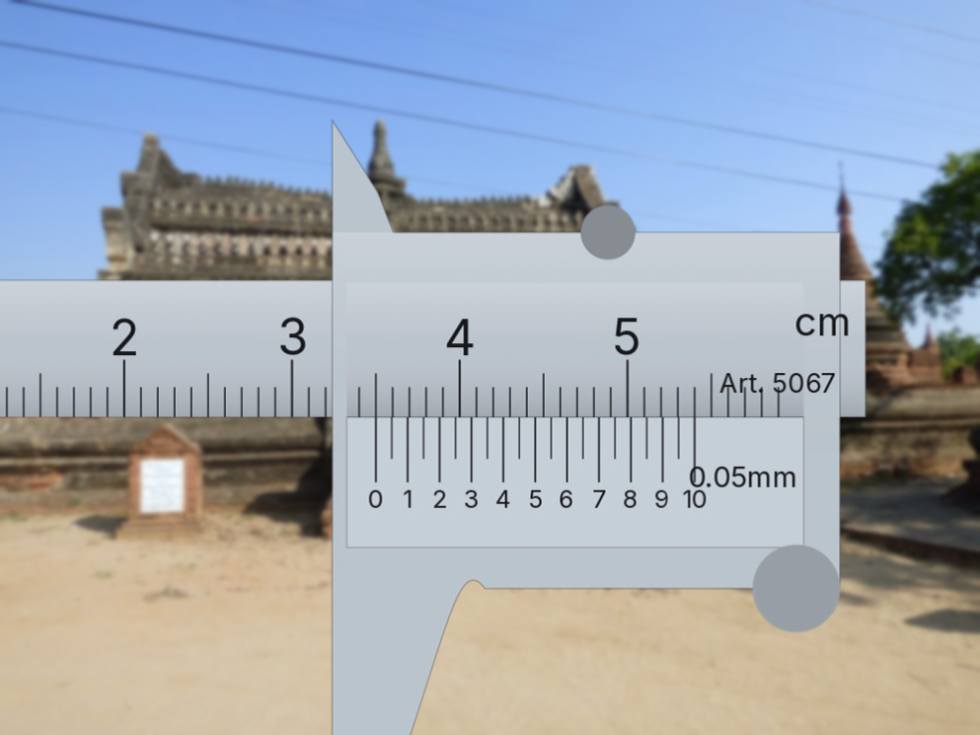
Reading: 35.0 (mm)
